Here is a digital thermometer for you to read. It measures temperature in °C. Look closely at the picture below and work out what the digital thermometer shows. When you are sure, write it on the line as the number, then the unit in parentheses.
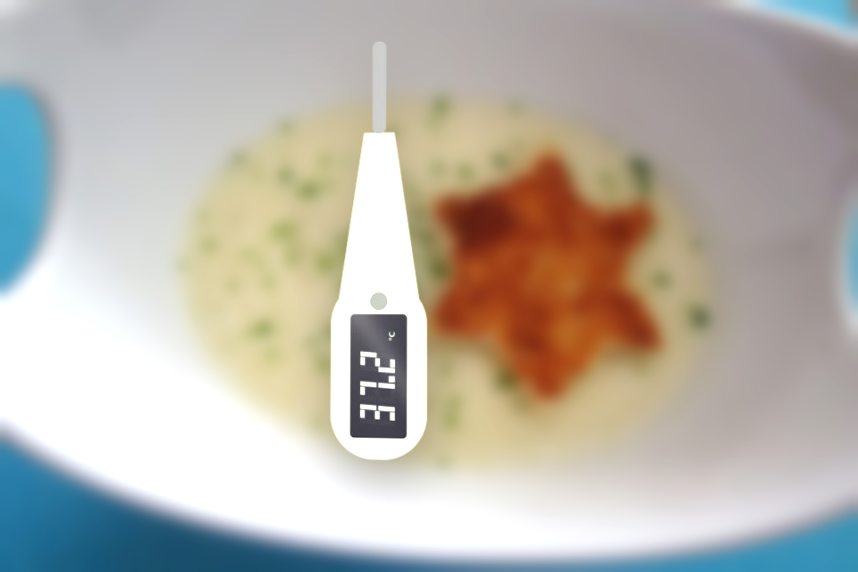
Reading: 37.2 (°C)
